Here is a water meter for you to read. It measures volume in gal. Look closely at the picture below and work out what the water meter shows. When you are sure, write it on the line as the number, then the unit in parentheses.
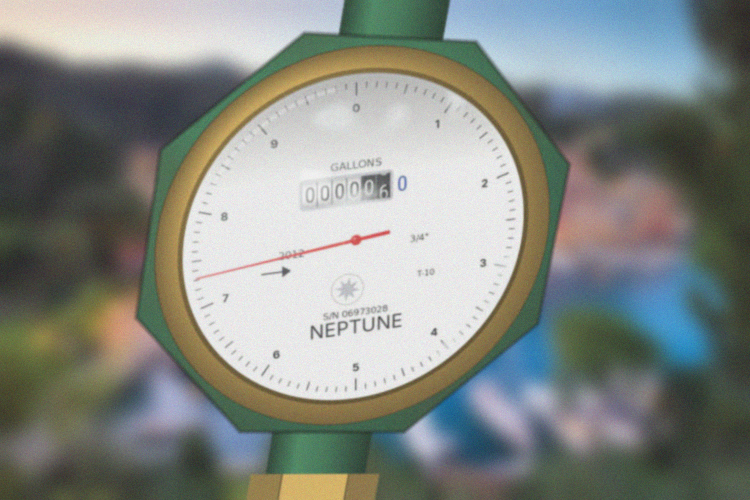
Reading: 57.3 (gal)
